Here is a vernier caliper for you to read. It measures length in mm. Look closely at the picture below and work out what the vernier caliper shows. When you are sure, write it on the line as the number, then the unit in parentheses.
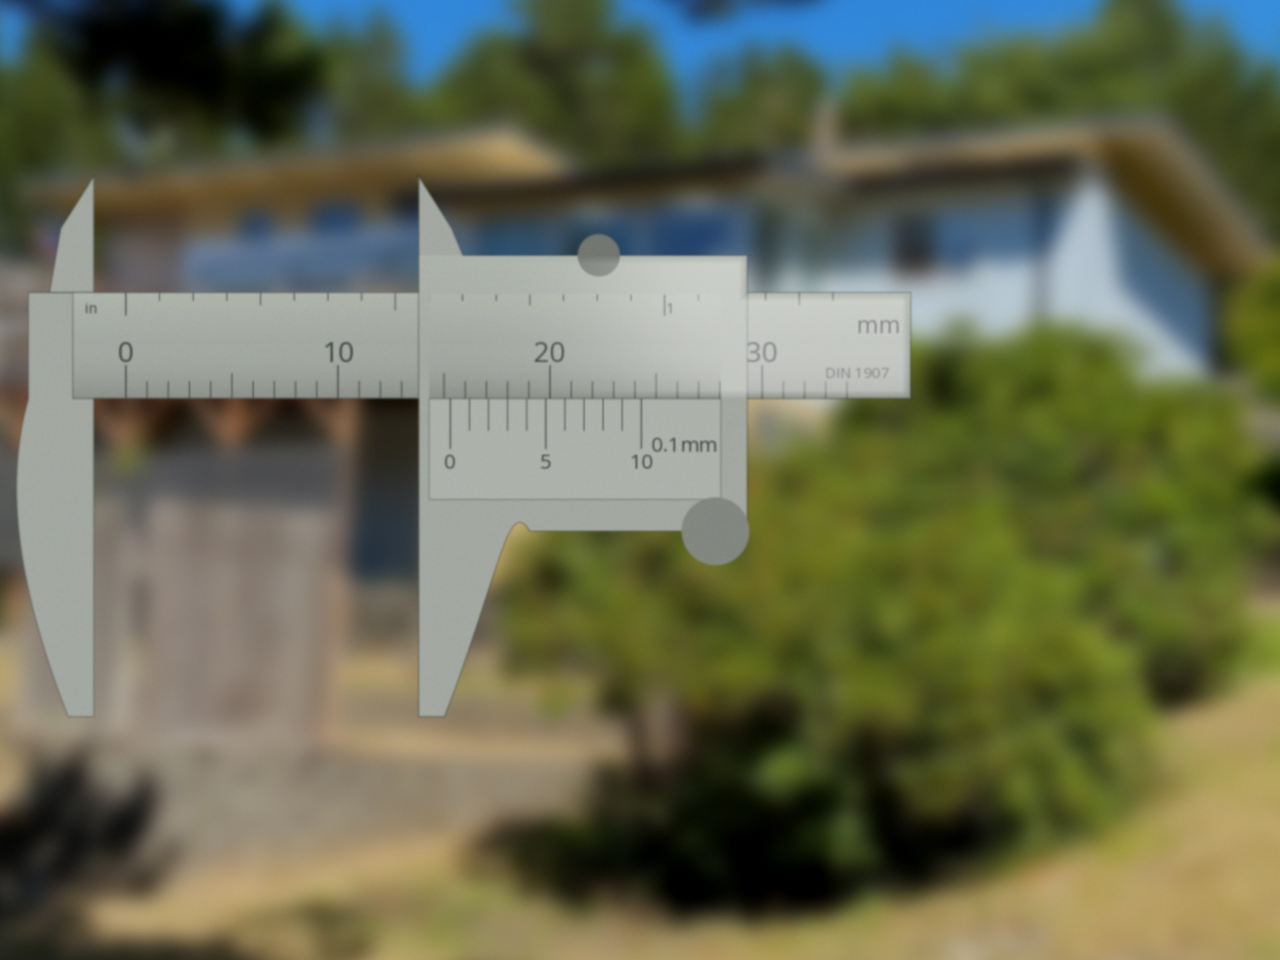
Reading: 15.3 (mm)
